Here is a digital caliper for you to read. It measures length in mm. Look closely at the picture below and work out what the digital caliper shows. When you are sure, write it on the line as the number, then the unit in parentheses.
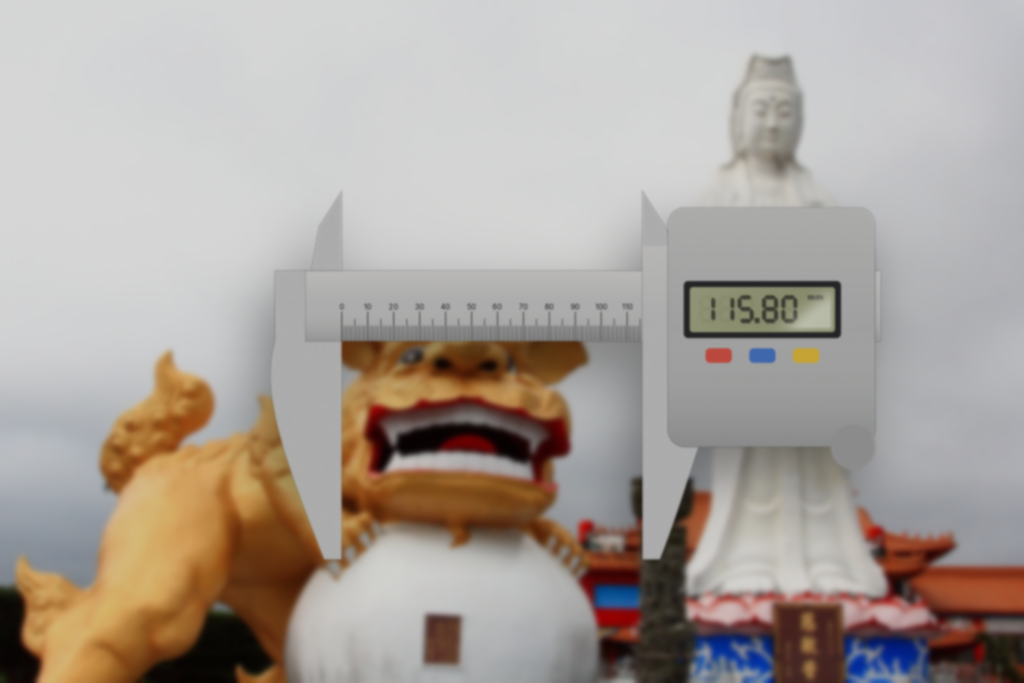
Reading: 115.80 (mm)
